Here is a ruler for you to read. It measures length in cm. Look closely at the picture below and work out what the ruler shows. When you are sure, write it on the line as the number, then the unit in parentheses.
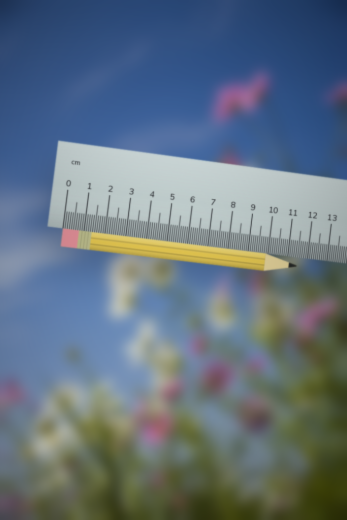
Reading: 11.5 (cm)
